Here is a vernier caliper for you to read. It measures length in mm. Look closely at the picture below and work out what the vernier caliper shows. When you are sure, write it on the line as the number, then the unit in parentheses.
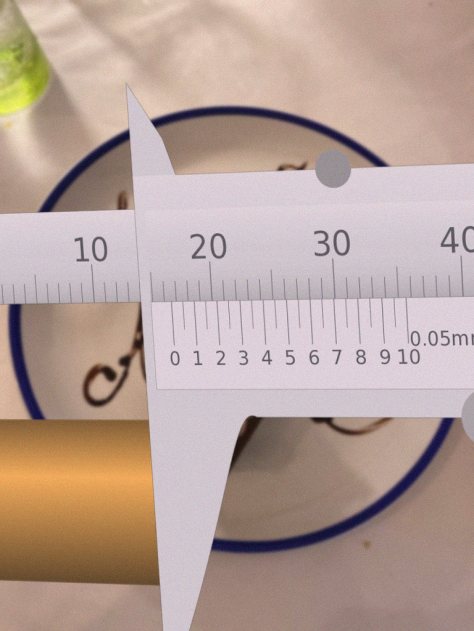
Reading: 16.6 (mm)
